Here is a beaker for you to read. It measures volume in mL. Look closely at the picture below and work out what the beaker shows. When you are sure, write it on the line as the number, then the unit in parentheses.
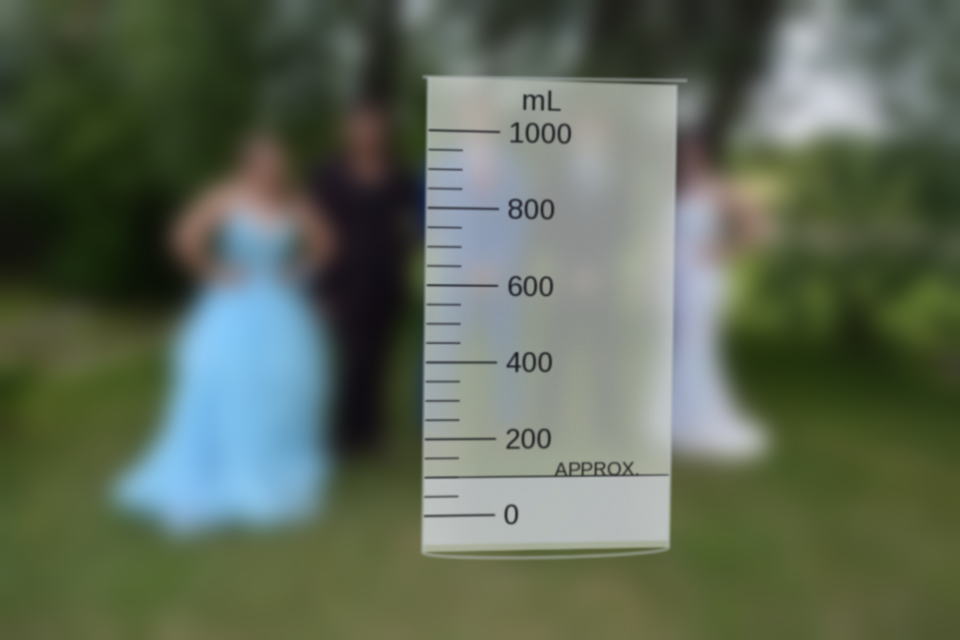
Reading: 100 (mL)
